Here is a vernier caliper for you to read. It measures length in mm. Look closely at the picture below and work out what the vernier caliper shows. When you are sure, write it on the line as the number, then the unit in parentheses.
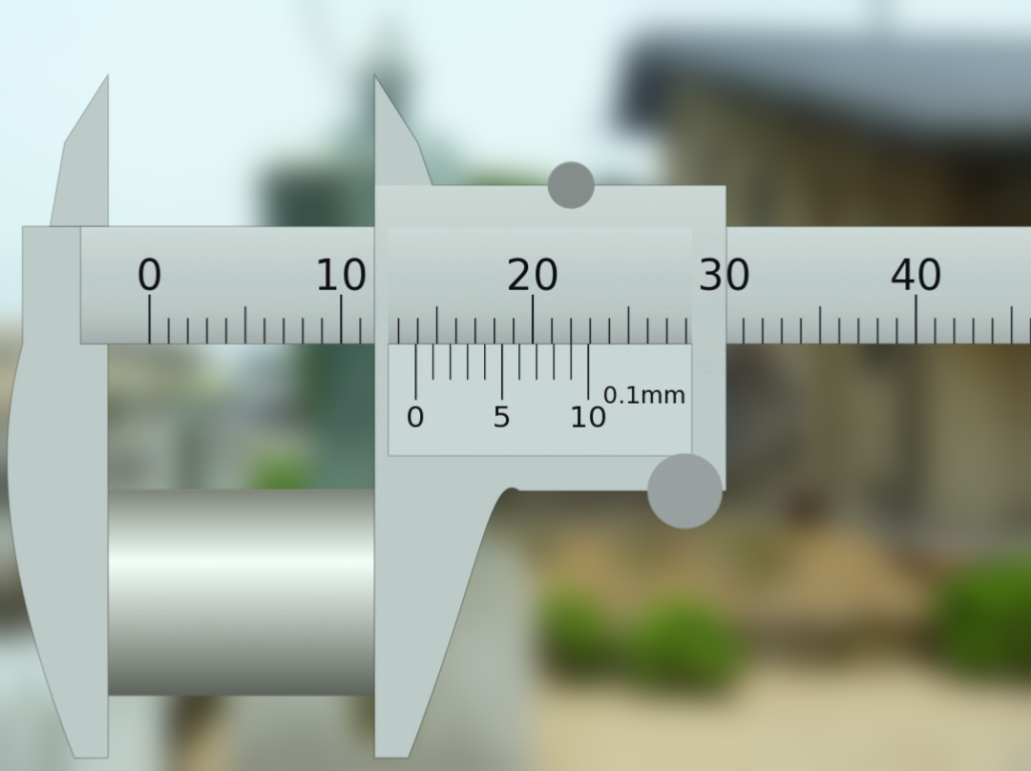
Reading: 13.9 (mm)
